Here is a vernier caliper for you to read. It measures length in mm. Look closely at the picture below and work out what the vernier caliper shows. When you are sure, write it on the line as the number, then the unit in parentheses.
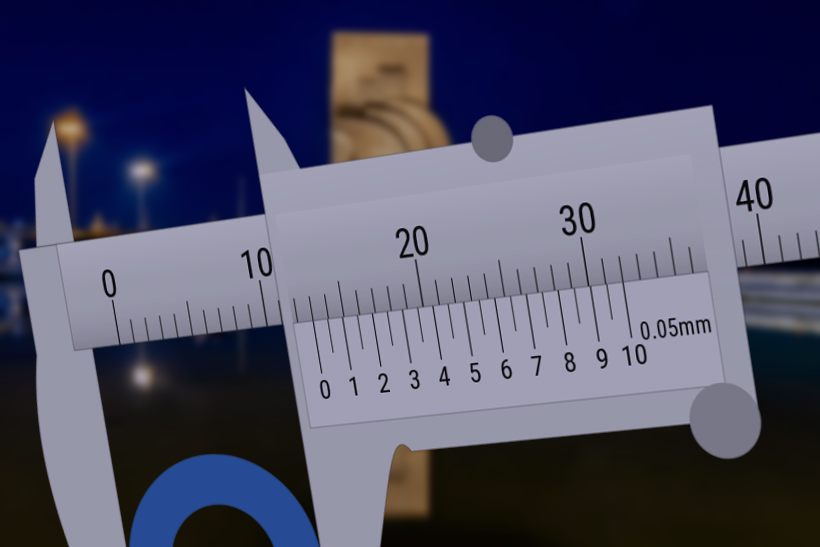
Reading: 13.0 (mm)
